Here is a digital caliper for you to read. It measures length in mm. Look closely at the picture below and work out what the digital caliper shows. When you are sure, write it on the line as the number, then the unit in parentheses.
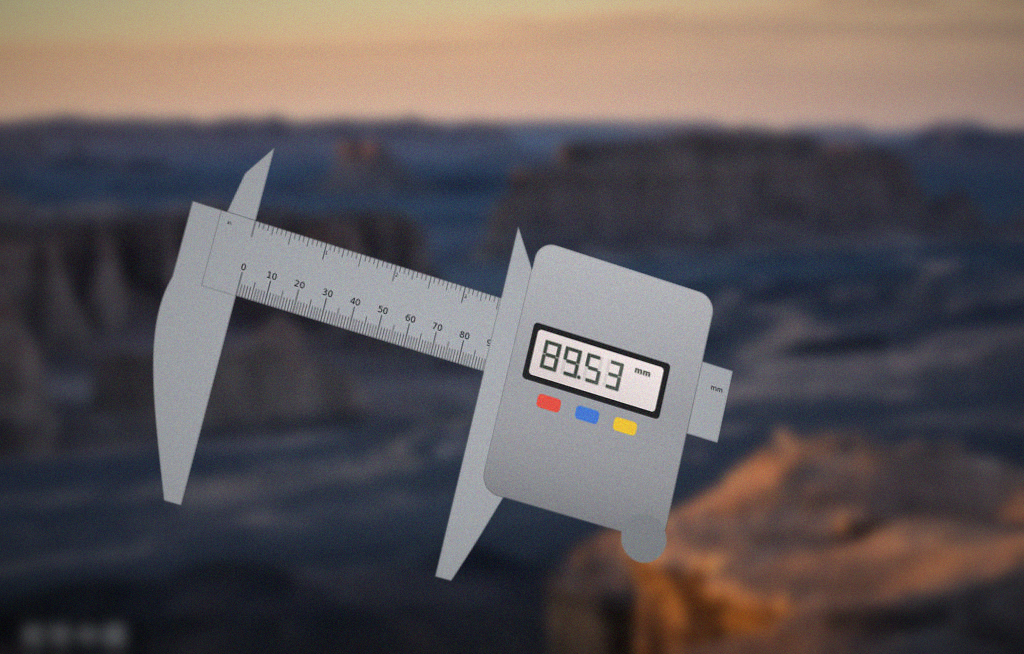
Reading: 89.53 (mm)
